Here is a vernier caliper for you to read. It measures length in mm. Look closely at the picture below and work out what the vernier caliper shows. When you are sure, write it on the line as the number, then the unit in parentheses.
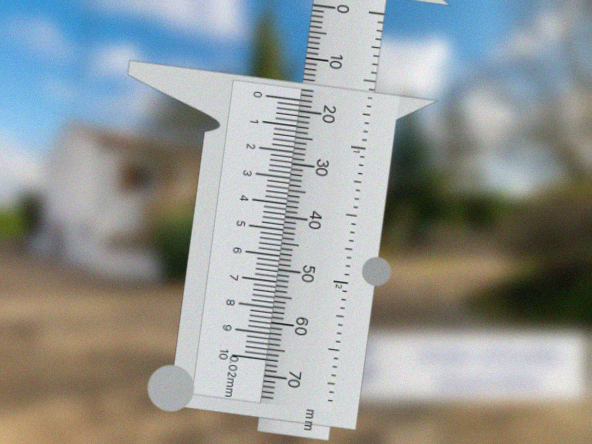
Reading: 18.0 (mm)
